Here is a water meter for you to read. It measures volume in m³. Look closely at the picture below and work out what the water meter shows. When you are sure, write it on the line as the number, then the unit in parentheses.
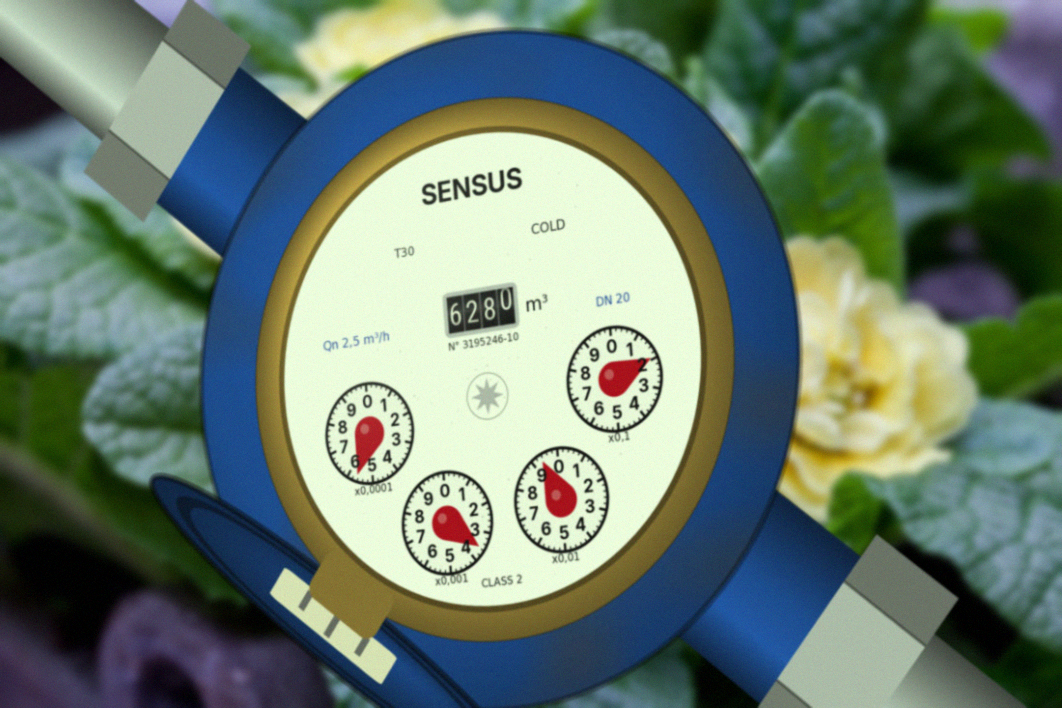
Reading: 6280.1935 (m³)
